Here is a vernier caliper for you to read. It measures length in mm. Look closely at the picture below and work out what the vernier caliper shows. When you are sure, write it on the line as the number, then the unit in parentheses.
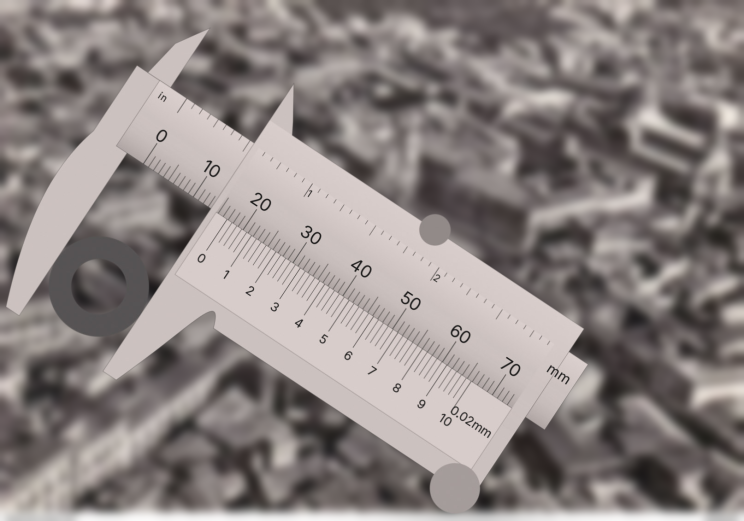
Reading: 16.8 (mm)
